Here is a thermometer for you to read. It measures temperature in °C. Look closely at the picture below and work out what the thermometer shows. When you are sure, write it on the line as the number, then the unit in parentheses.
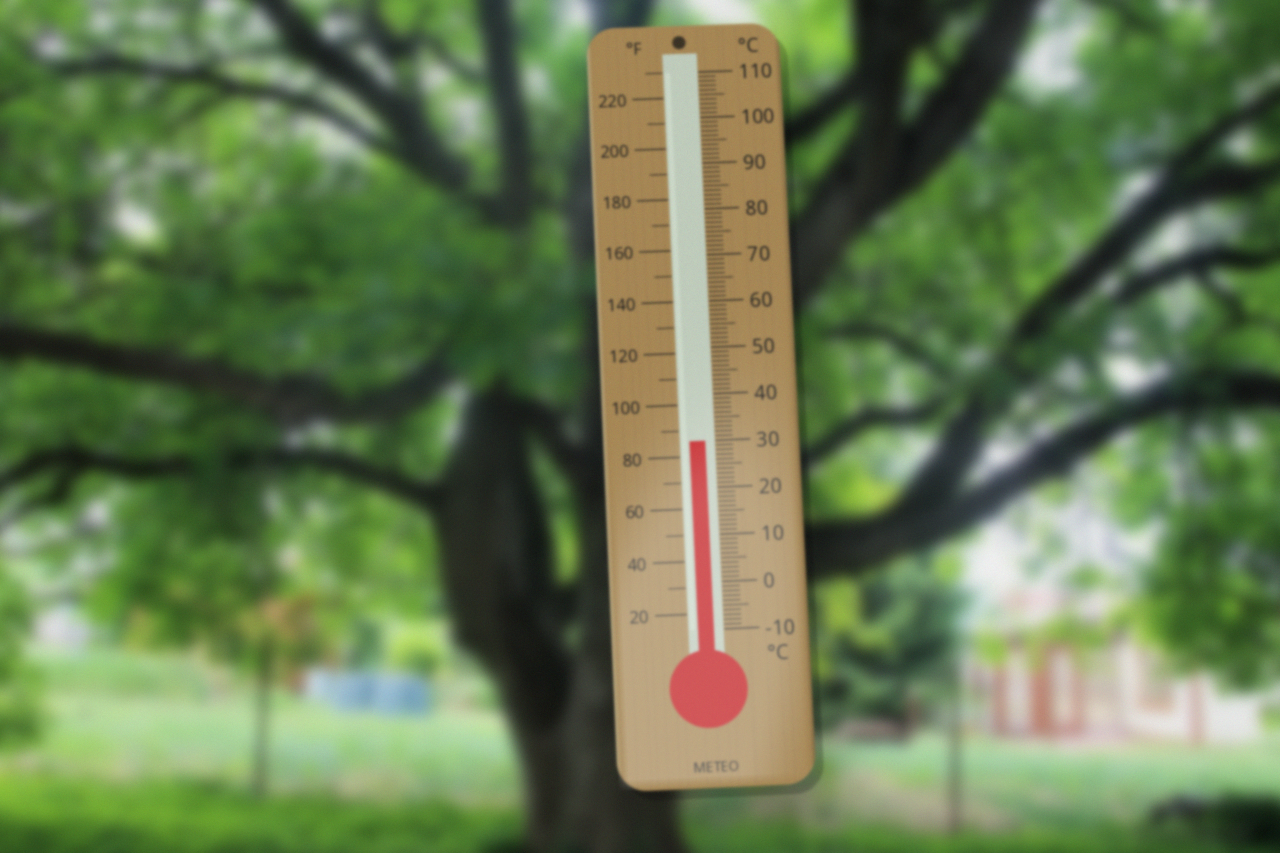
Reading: 30 (°C)
